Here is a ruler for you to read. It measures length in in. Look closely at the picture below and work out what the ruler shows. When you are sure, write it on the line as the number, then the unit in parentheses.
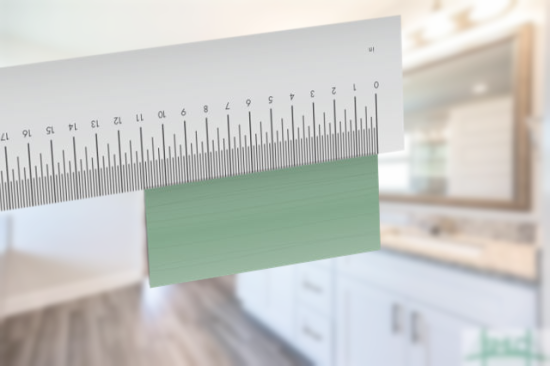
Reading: 11 (in)
